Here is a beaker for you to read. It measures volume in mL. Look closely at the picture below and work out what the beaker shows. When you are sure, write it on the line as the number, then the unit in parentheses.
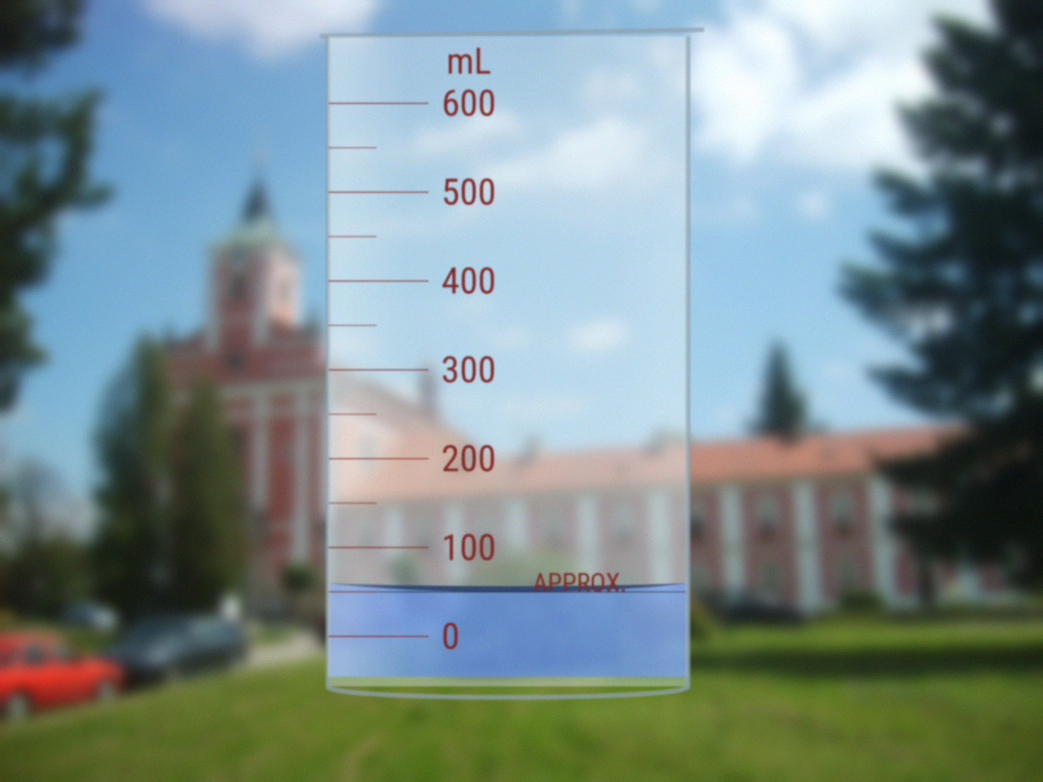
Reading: 50 (mL)
